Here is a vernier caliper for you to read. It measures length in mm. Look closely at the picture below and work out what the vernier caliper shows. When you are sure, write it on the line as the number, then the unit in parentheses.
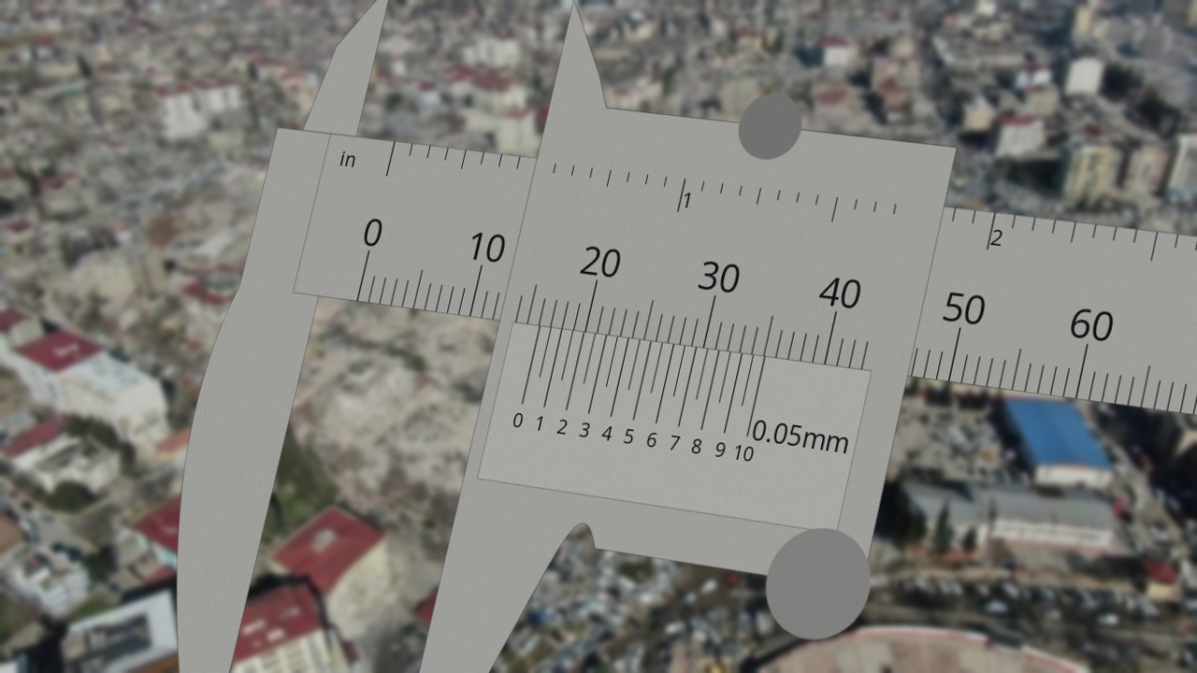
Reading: 16.1 (mm)
